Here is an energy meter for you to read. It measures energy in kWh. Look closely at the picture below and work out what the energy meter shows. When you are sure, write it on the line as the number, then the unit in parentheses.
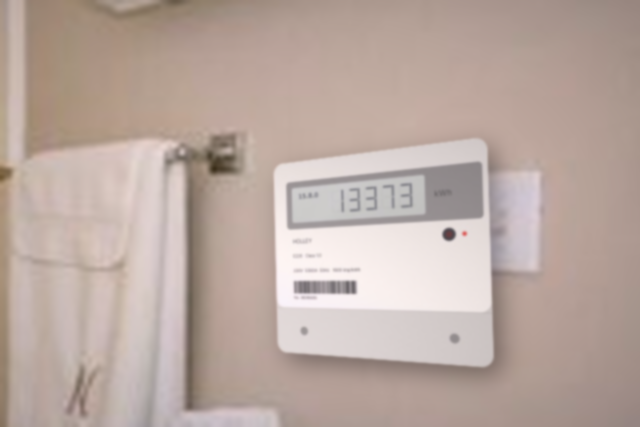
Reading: 13373 (kWh)
